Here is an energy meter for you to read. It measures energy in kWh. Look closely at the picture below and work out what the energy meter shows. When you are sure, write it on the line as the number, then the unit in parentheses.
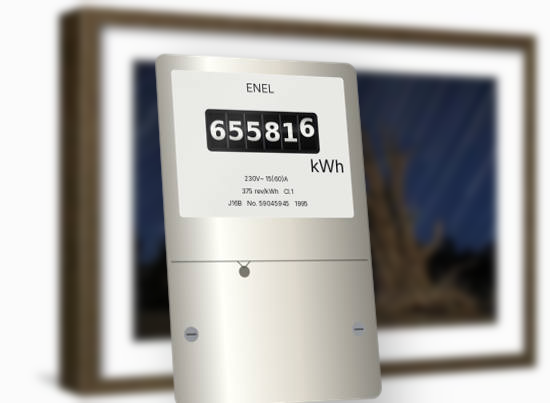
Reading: 655816 (kWh)
